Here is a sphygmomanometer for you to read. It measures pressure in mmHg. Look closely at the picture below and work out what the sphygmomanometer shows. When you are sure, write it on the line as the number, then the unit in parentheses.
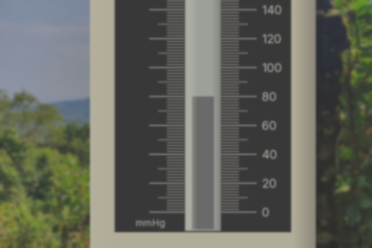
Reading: 80 (mmHg)
